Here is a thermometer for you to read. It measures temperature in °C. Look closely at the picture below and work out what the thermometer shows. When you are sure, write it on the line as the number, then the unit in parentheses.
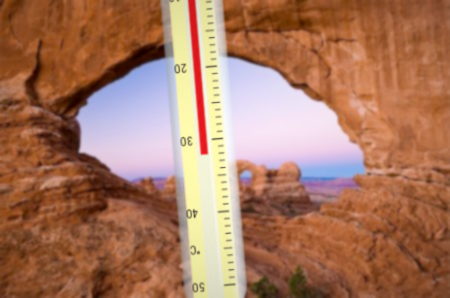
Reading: 32 (°C)
